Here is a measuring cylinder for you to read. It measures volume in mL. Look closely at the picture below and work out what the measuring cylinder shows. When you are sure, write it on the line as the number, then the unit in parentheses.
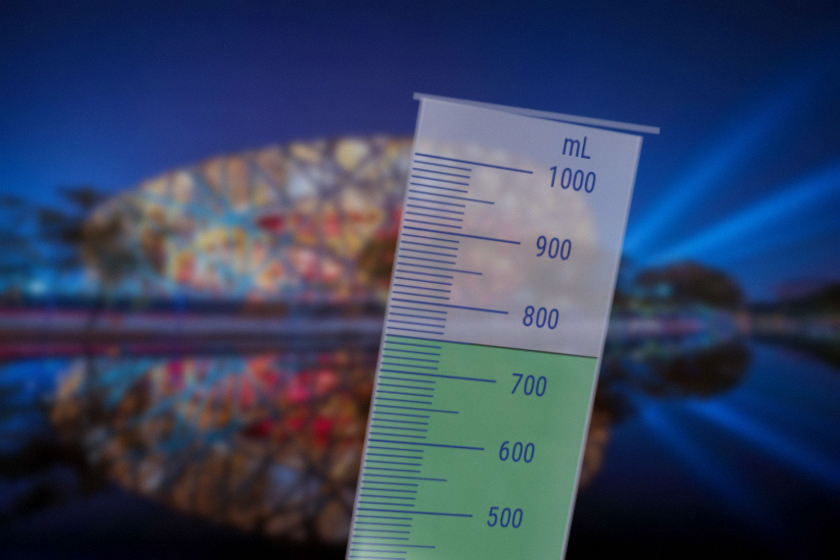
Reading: 750 (mL)
